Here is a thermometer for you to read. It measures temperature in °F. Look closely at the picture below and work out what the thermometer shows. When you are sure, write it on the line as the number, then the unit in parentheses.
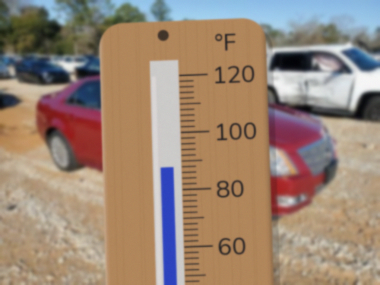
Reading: 88 (°F)
